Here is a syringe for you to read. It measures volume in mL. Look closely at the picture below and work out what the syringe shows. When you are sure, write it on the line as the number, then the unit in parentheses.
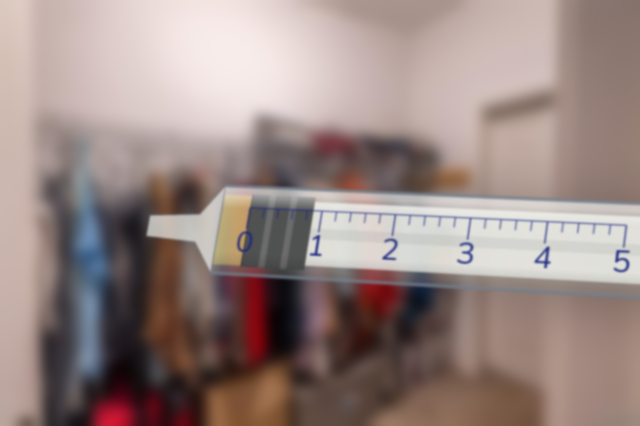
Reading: 0 (mL)
